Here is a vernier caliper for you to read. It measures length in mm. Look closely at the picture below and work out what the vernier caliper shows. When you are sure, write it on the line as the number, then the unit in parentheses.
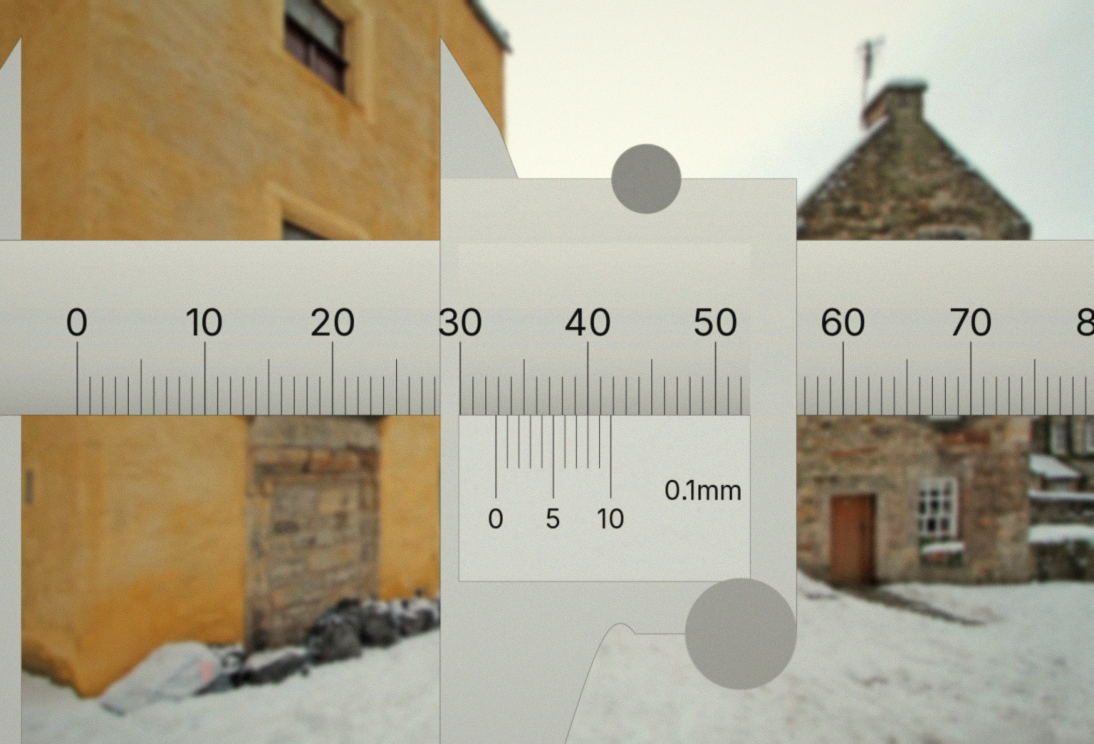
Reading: 32.8 (mm)
